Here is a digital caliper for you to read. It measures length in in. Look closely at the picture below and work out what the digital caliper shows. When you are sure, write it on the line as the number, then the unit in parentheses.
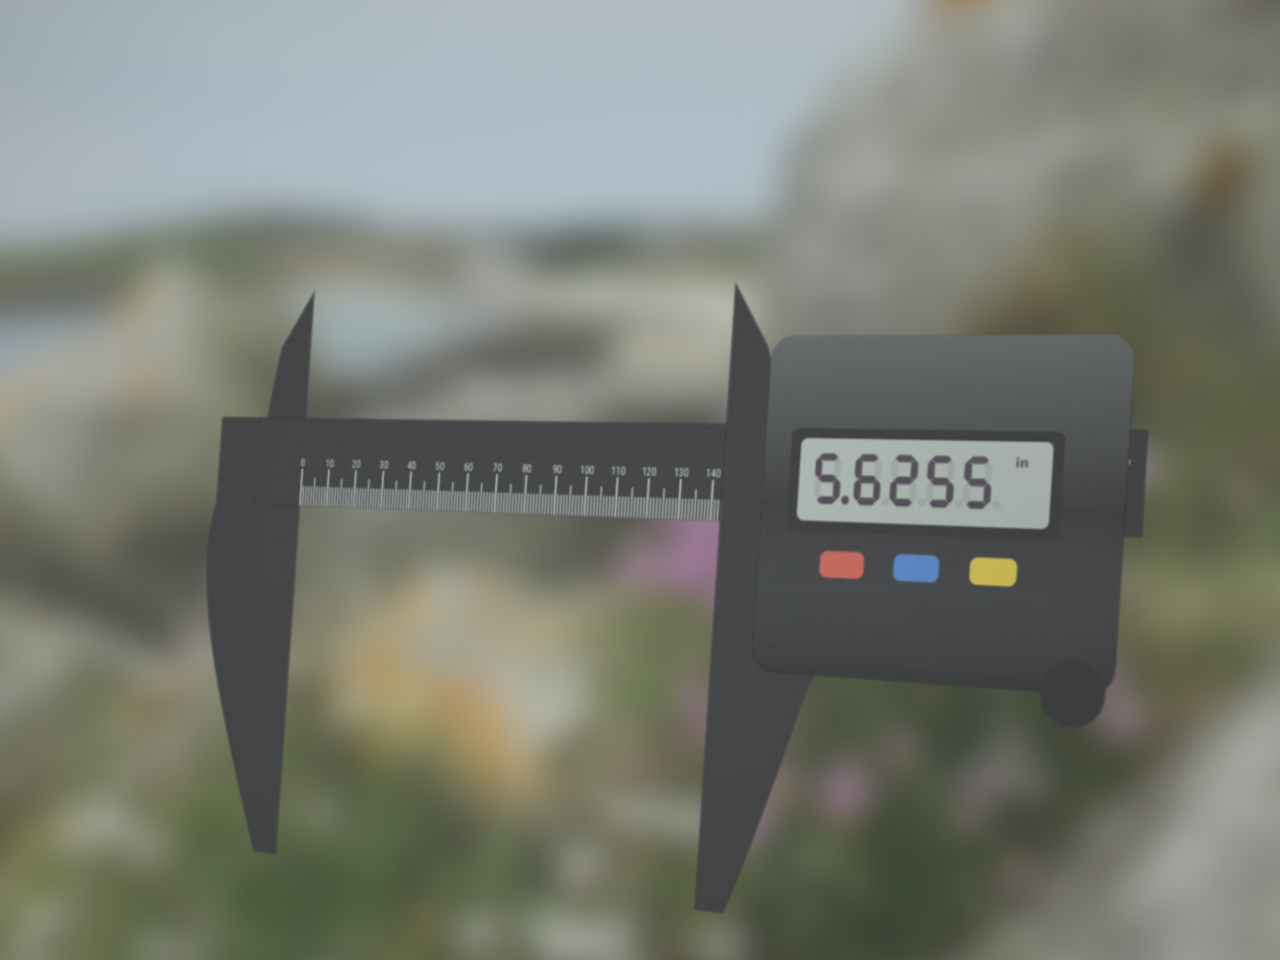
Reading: 5.6255 (in)
